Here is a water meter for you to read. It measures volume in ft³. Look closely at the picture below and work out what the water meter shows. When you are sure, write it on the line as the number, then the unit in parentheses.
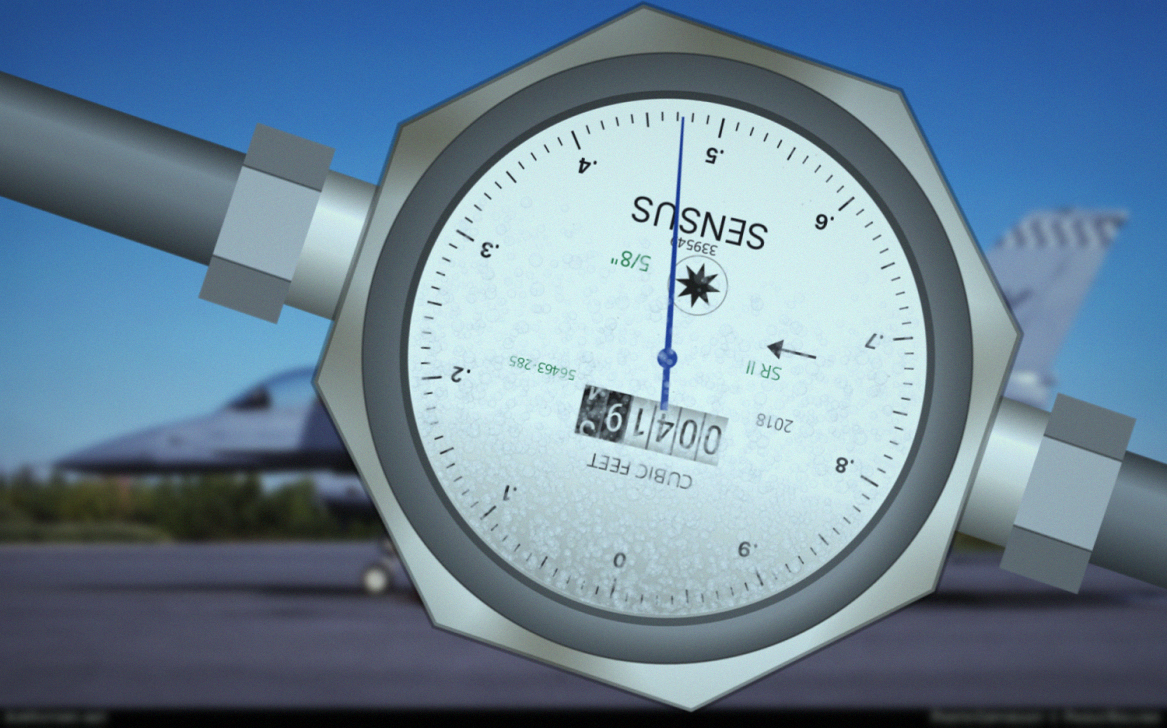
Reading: 4193.47 (ft³)
